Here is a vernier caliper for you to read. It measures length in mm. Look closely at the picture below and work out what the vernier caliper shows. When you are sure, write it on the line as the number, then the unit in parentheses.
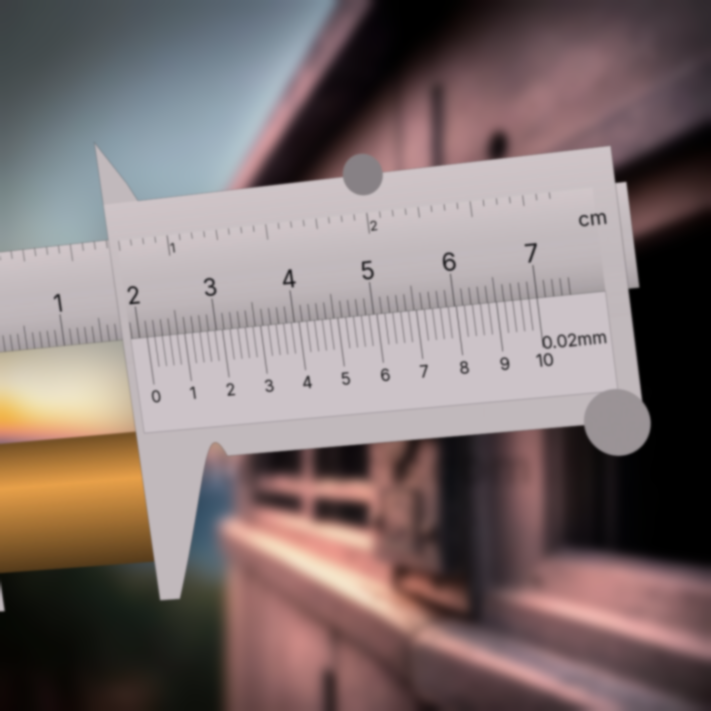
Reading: 21.0 (mm)
